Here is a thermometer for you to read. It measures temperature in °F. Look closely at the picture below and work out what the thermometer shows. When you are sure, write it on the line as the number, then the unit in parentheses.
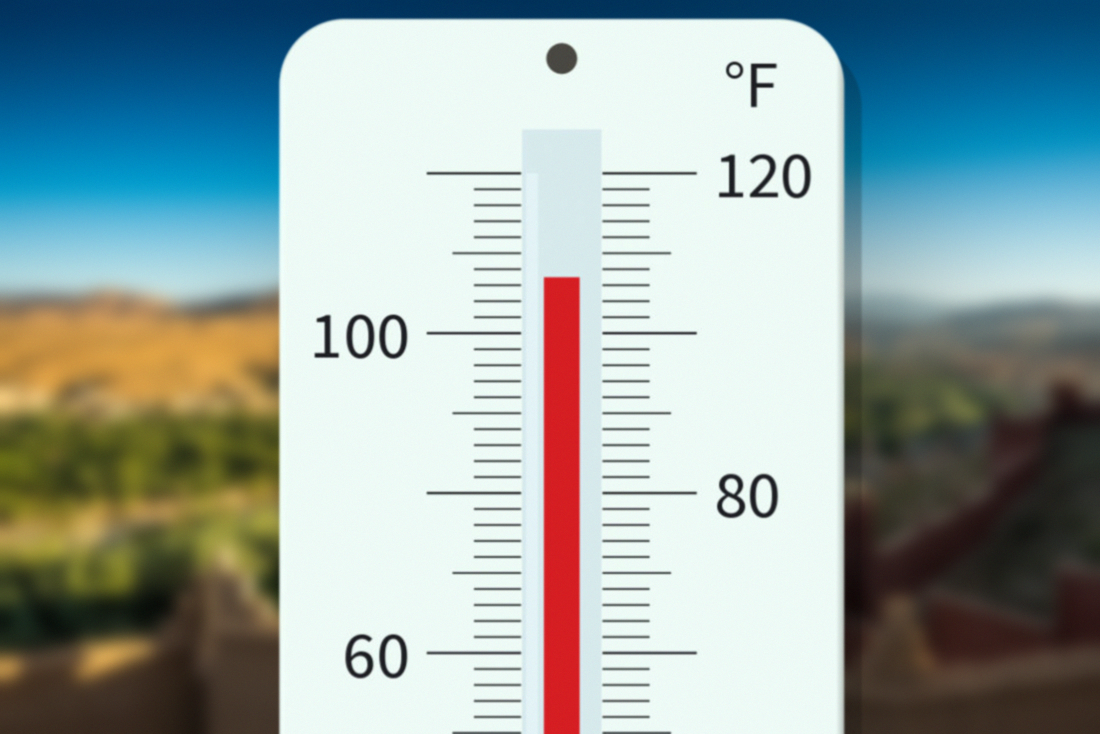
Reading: 107 (°F)
